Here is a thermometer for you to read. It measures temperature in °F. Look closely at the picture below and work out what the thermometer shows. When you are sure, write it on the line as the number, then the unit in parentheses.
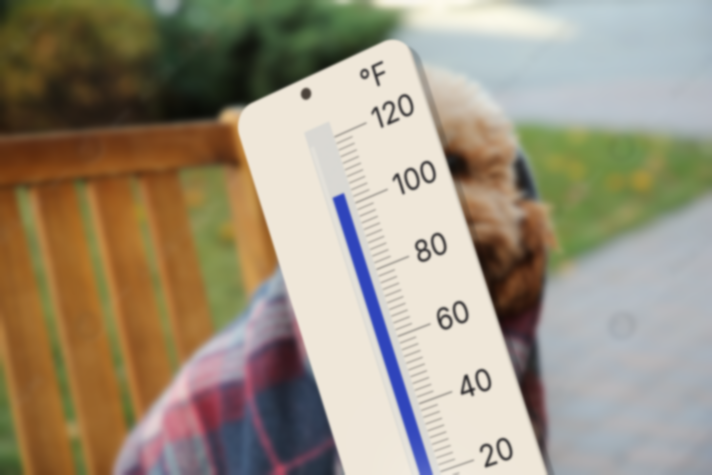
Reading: 104 (°F)
